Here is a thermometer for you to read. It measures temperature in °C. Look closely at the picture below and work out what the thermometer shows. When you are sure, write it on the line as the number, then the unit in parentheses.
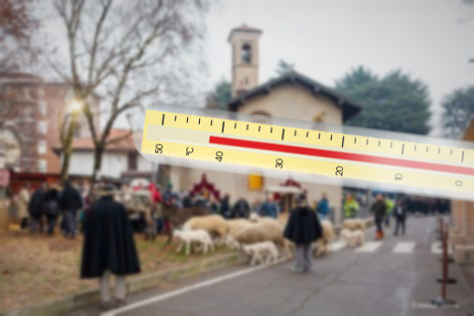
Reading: 42 (°C)
